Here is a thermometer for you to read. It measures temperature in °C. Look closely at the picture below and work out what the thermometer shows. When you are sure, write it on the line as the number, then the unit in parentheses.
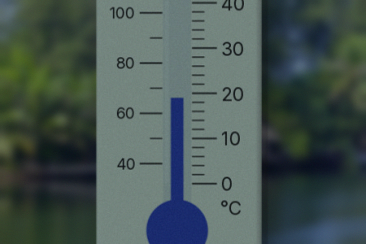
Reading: 19 (°C)
